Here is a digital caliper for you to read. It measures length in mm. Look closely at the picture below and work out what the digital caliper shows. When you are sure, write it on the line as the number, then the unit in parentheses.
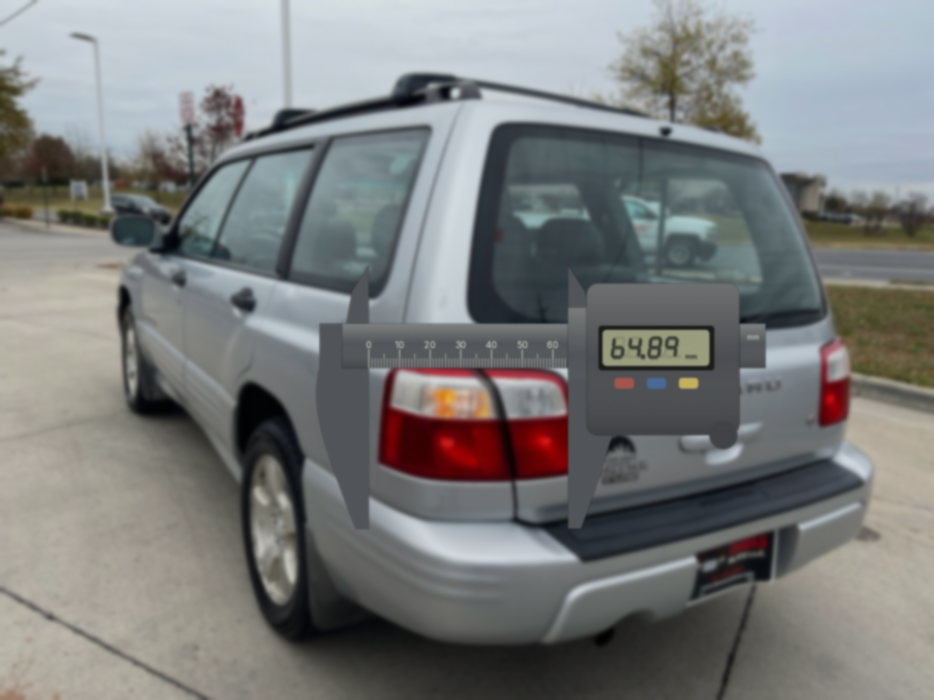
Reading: 64.89 (mm)
